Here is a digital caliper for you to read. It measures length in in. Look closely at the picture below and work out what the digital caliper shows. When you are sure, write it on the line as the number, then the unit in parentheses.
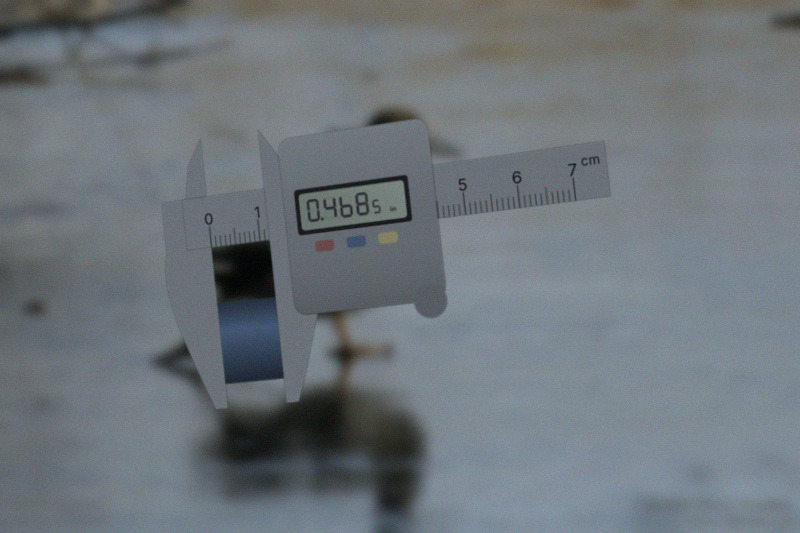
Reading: 0.4685 (in)
